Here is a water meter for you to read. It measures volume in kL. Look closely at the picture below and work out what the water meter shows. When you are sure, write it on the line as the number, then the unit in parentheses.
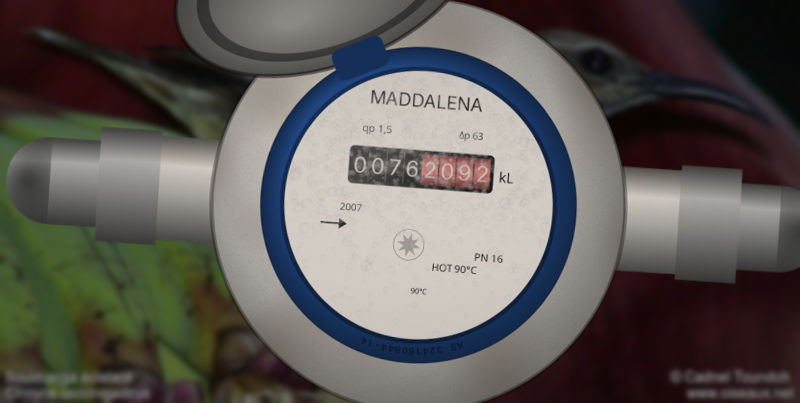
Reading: 76.2092 (kL)
